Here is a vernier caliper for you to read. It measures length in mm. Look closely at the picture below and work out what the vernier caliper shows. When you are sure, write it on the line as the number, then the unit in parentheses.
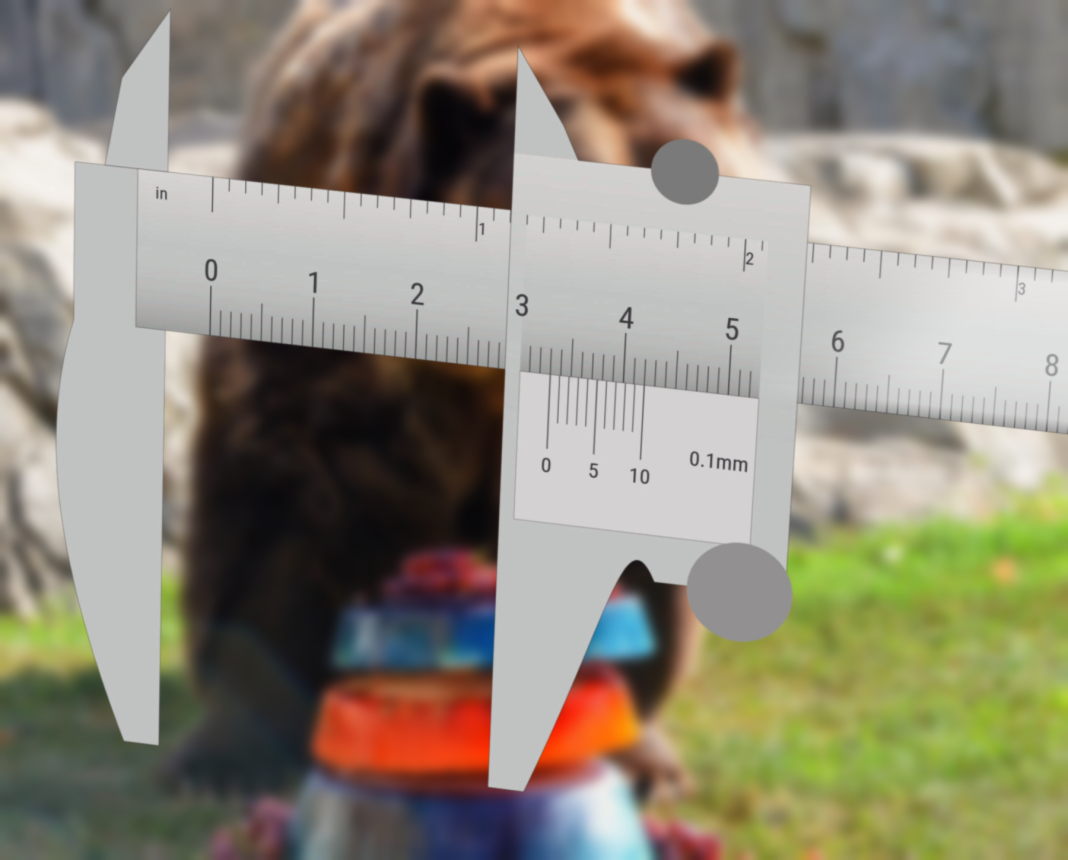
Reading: 33.0 (mm)
